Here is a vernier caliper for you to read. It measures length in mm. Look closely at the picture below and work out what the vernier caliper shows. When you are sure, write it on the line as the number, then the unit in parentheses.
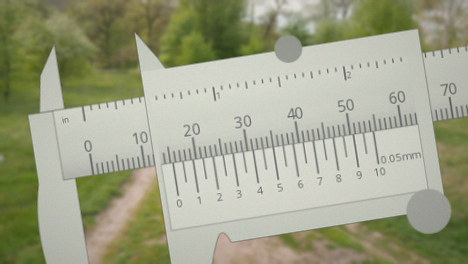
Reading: 15.5 (mm)
